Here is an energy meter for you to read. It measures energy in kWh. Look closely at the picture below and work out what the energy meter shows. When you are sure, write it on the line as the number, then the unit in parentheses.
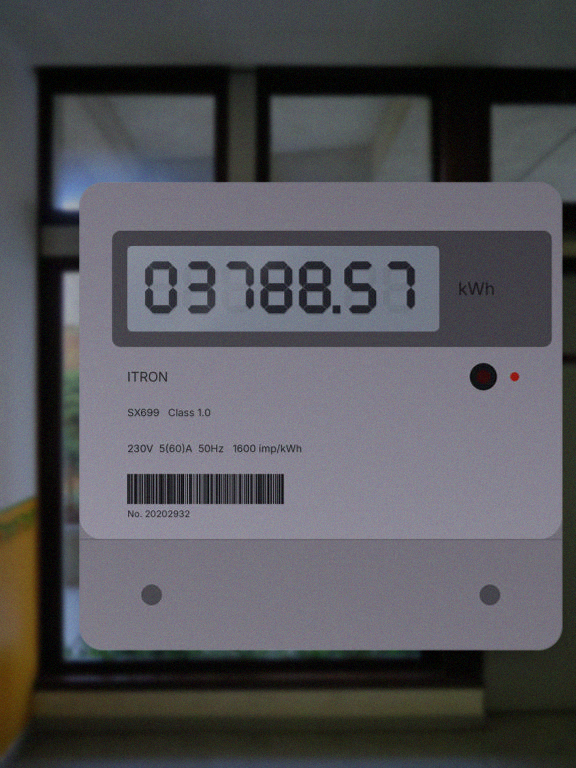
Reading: 3788.57 (kWh)
